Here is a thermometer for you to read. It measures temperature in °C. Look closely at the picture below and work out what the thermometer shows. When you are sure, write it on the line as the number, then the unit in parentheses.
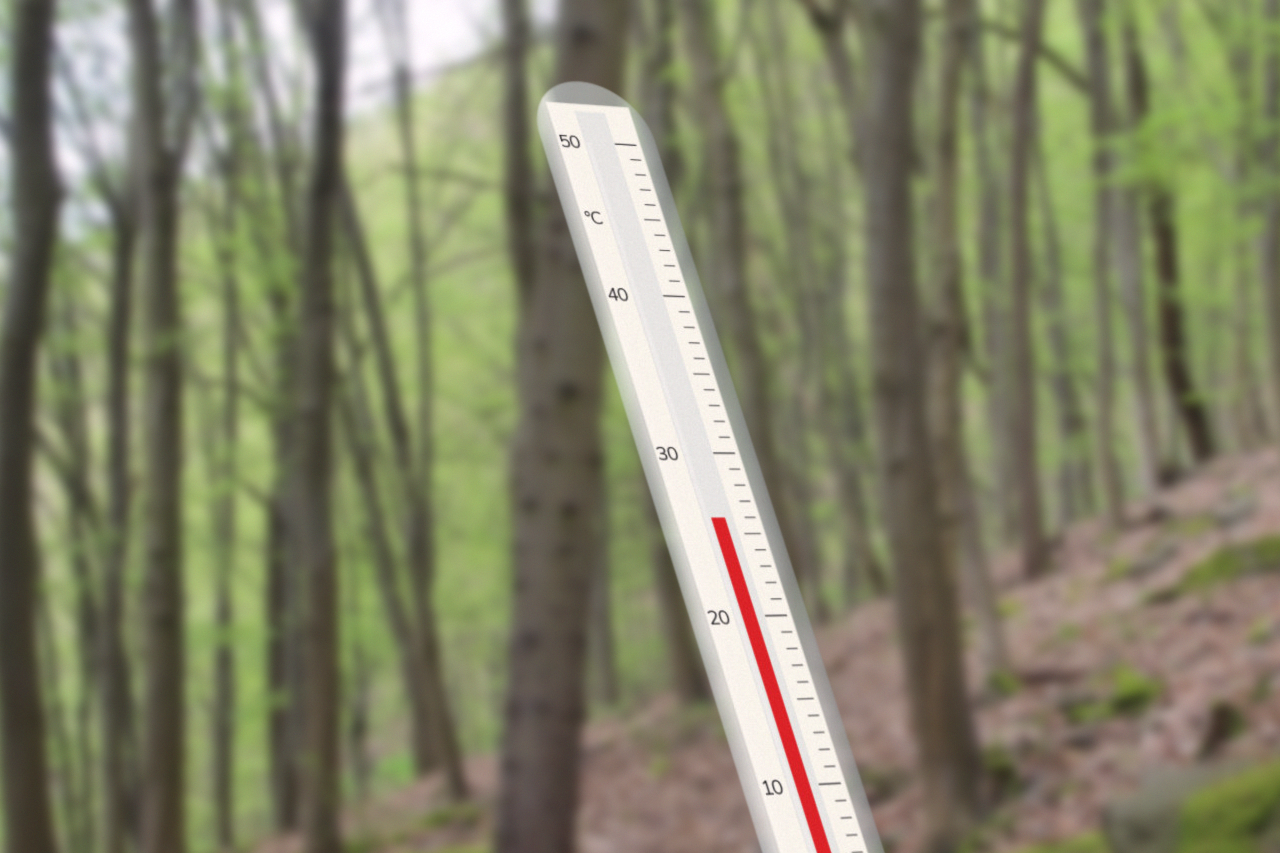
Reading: 26 (°C)
